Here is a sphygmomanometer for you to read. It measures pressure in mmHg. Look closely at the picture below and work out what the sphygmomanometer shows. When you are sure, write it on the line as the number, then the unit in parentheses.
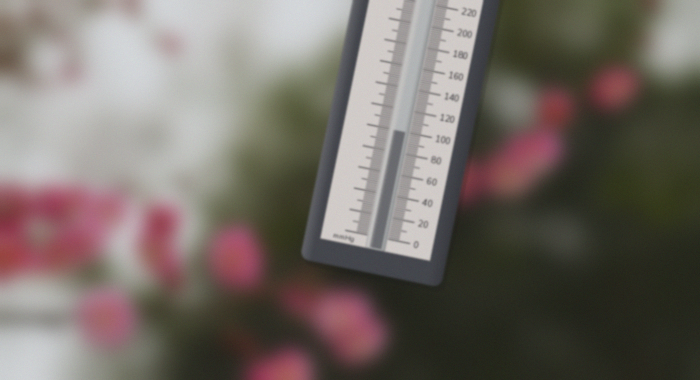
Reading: 100 (mmHg)
